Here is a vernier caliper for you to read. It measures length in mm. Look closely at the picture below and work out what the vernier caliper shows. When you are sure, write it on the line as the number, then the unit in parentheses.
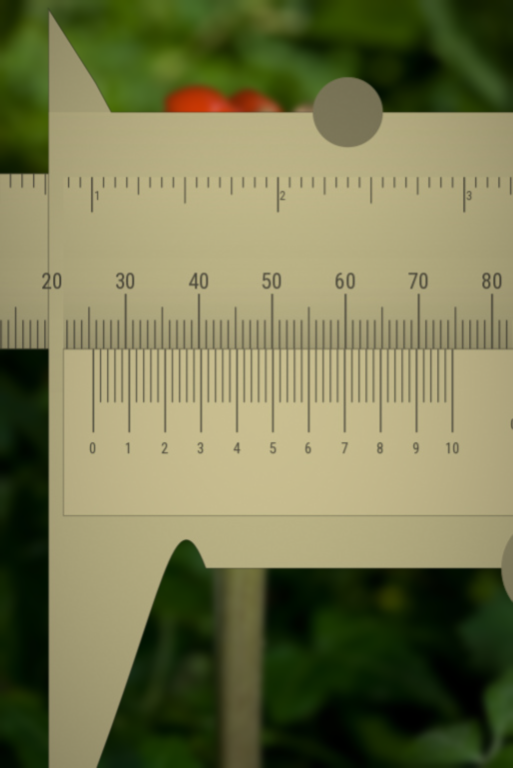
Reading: 25.6 (mm)
